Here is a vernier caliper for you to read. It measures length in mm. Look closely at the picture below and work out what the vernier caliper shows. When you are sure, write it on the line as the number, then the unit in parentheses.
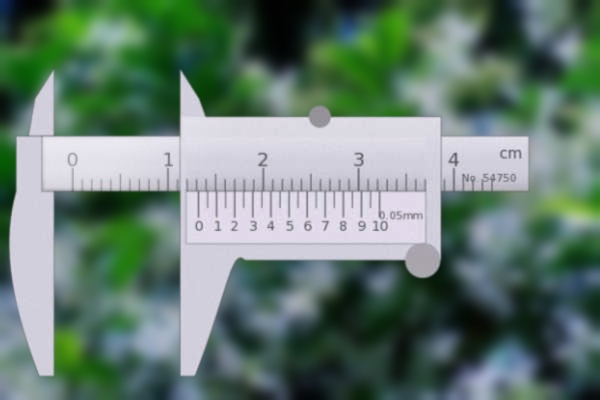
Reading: 13.2 (mm)
